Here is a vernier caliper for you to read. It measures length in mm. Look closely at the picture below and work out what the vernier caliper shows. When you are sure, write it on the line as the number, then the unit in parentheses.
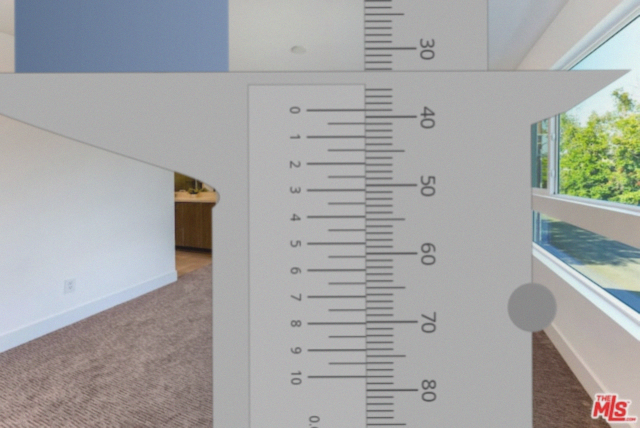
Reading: 39.0 (mm)
